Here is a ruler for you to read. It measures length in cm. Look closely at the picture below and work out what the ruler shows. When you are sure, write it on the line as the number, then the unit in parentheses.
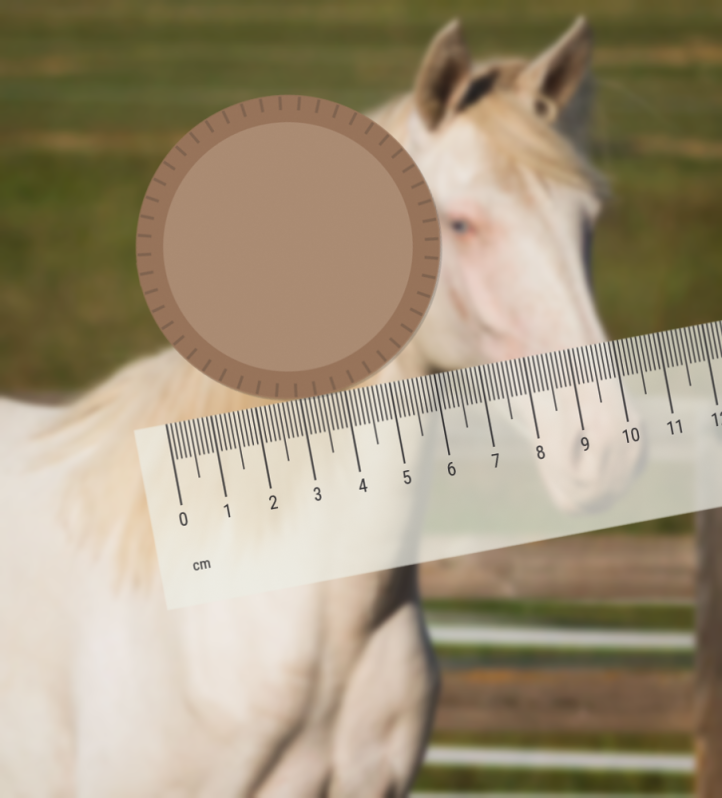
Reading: 6.7 (cm)
